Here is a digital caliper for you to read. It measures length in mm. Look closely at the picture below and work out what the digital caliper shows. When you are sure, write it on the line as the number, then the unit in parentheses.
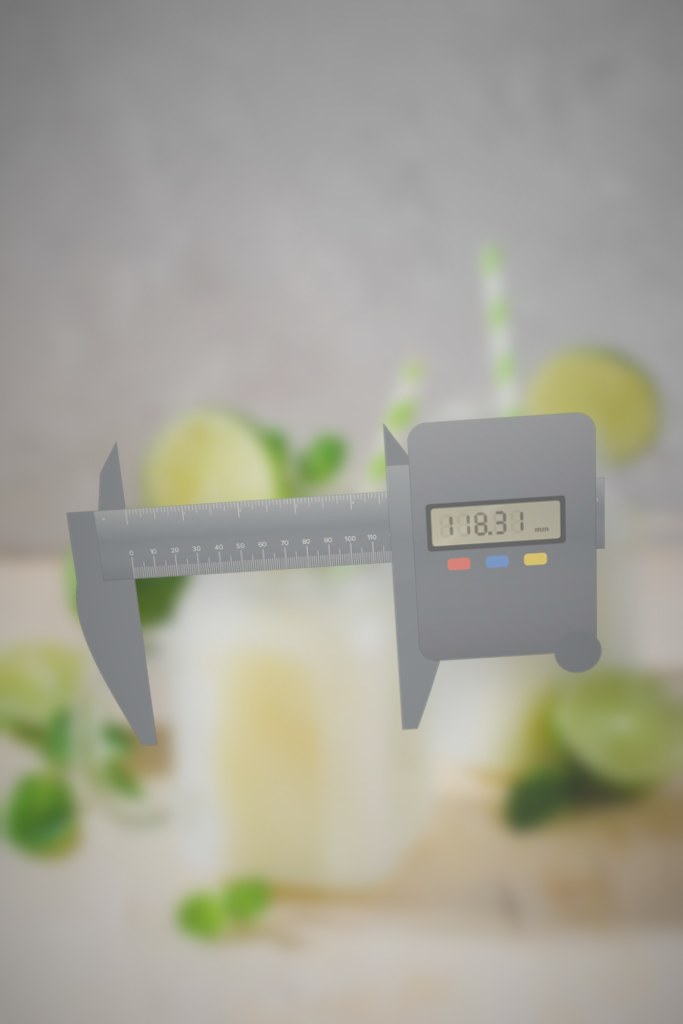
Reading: 118.31 (mm)
